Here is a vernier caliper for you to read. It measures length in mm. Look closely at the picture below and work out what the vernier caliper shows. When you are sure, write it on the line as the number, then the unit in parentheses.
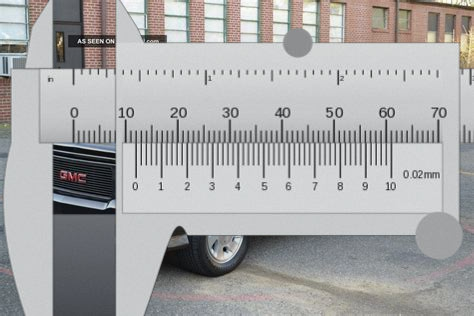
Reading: 12.0 (mm)
